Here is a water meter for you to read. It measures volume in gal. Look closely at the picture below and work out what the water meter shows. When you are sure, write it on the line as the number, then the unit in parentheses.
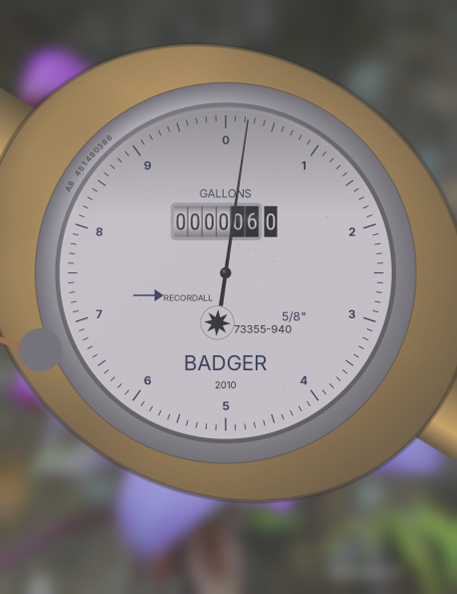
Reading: 60.2 (gal)
